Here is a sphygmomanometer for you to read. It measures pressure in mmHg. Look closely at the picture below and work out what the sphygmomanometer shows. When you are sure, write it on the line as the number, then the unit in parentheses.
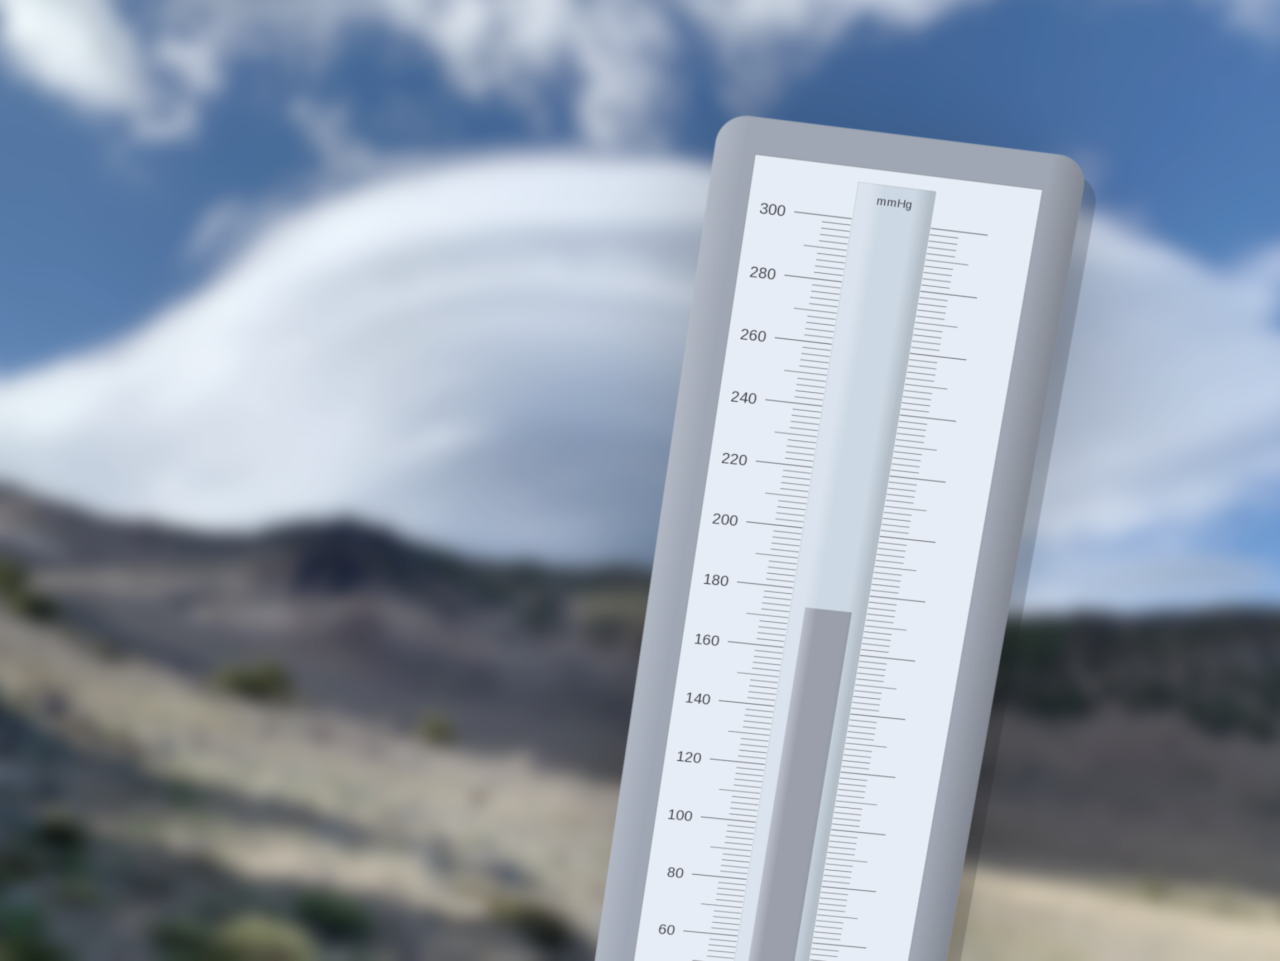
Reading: 174 (mmHg)
